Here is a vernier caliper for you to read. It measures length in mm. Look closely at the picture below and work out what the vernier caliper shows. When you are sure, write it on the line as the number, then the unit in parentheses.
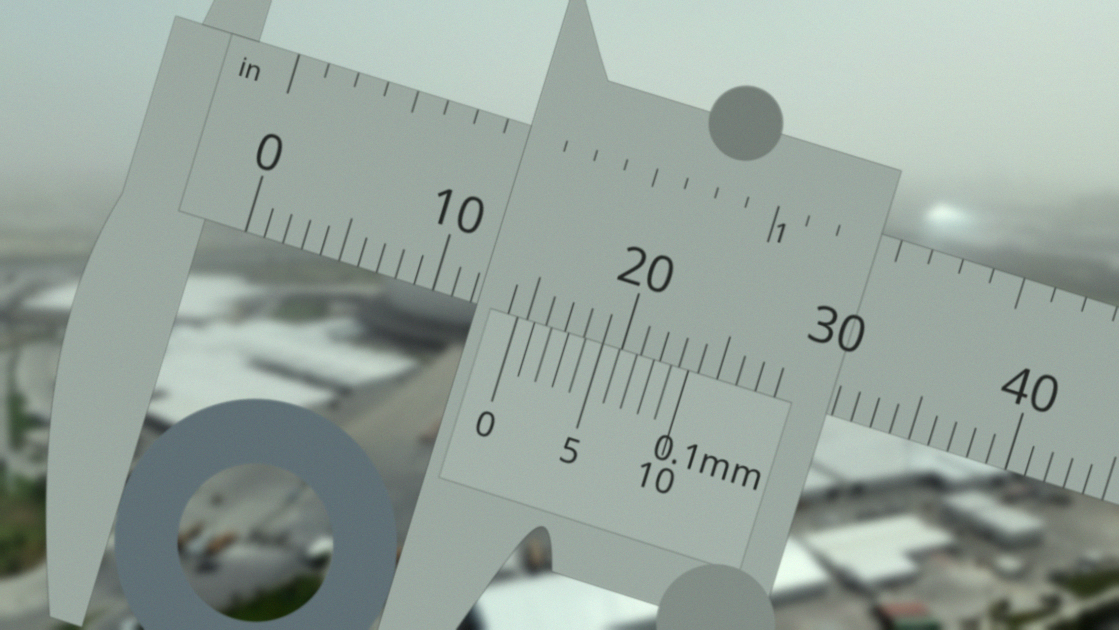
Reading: 14.5 (mm)
